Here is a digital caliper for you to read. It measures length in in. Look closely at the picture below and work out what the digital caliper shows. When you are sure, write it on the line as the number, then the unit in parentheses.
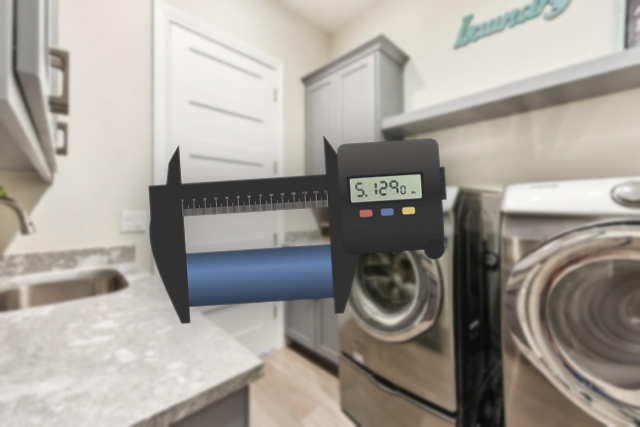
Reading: 5.1290 (in)
